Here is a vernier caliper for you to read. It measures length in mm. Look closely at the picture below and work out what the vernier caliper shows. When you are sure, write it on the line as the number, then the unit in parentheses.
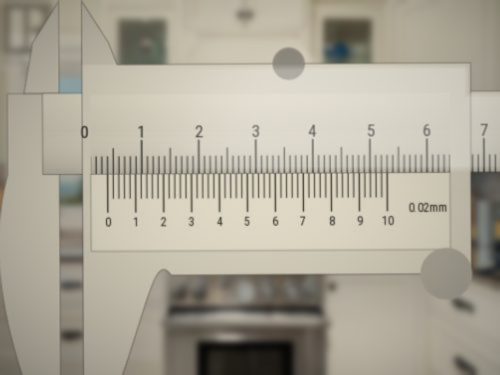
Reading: 4.0 (mm)
